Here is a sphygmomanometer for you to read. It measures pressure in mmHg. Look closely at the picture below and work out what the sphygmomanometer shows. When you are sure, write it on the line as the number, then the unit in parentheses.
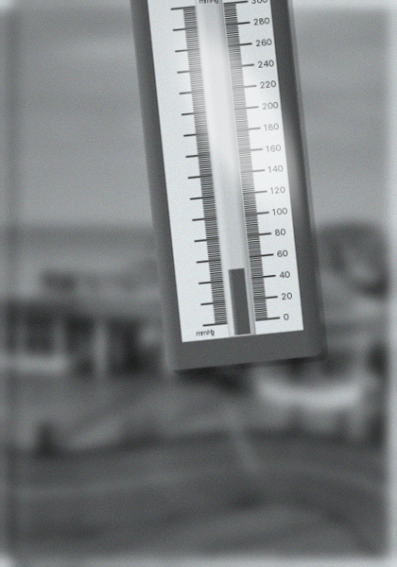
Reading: 50 (mmHg)
